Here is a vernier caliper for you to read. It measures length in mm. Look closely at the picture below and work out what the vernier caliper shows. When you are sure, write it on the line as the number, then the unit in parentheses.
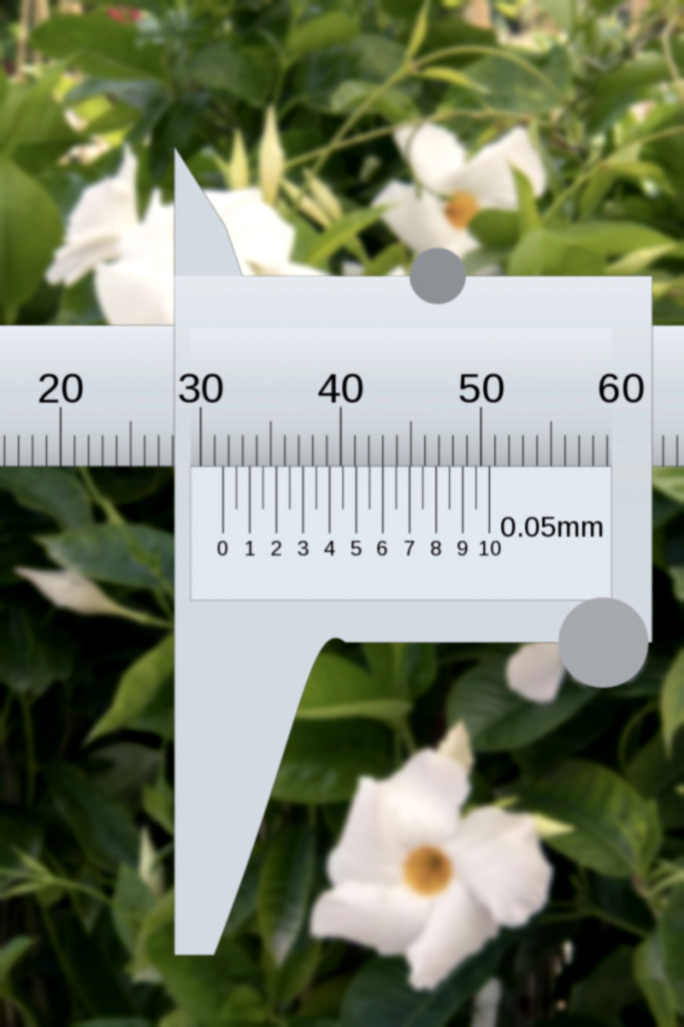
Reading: 31.6 (mm)
